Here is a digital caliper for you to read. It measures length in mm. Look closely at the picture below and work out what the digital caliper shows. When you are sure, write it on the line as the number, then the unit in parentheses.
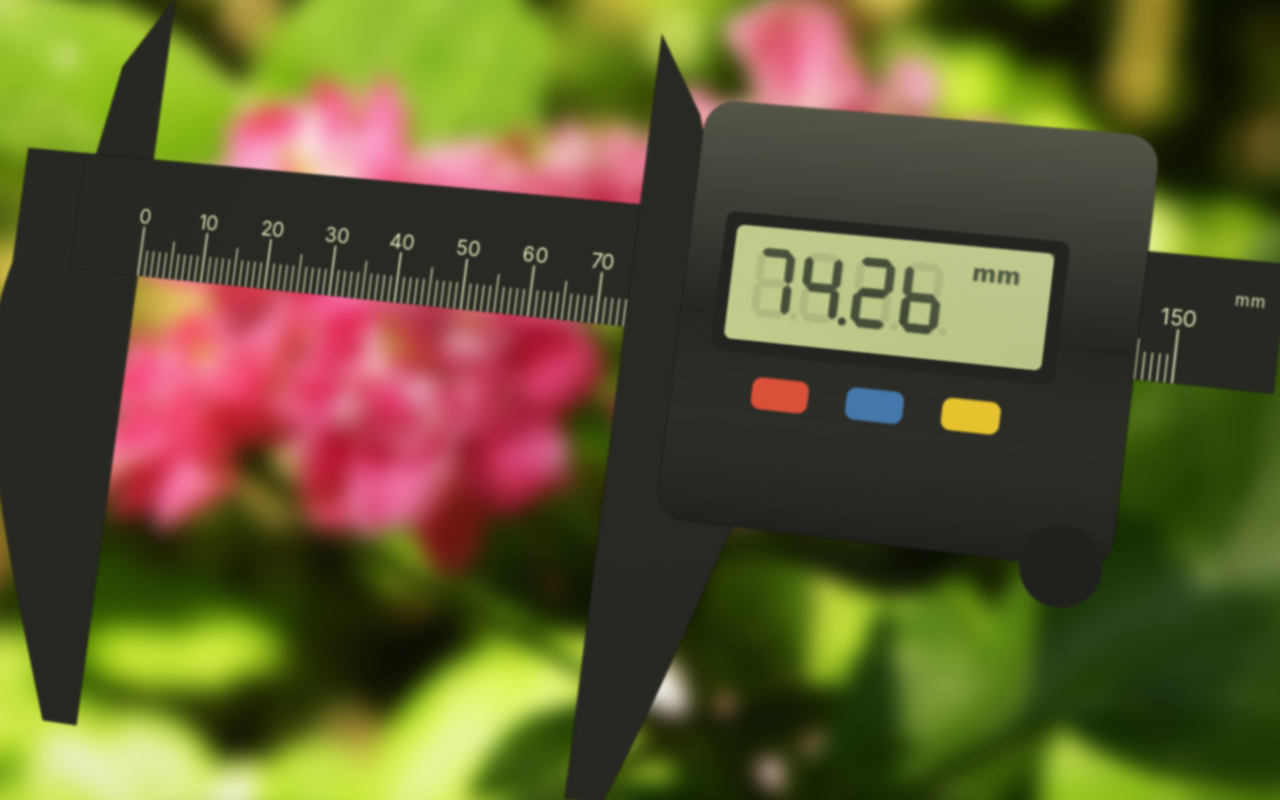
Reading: 74.26 (mm)
